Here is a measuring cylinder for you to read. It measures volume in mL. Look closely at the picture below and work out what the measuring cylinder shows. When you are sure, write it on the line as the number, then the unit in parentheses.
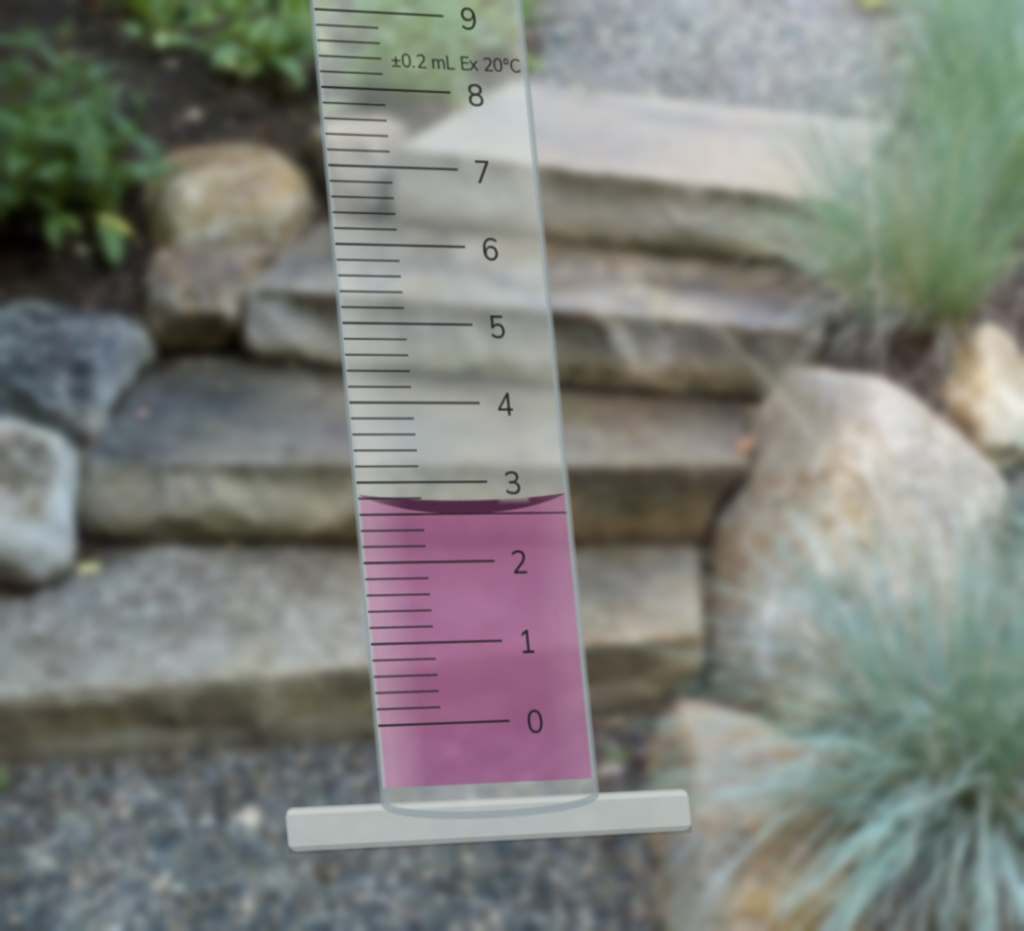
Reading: 2.6 (mL)
